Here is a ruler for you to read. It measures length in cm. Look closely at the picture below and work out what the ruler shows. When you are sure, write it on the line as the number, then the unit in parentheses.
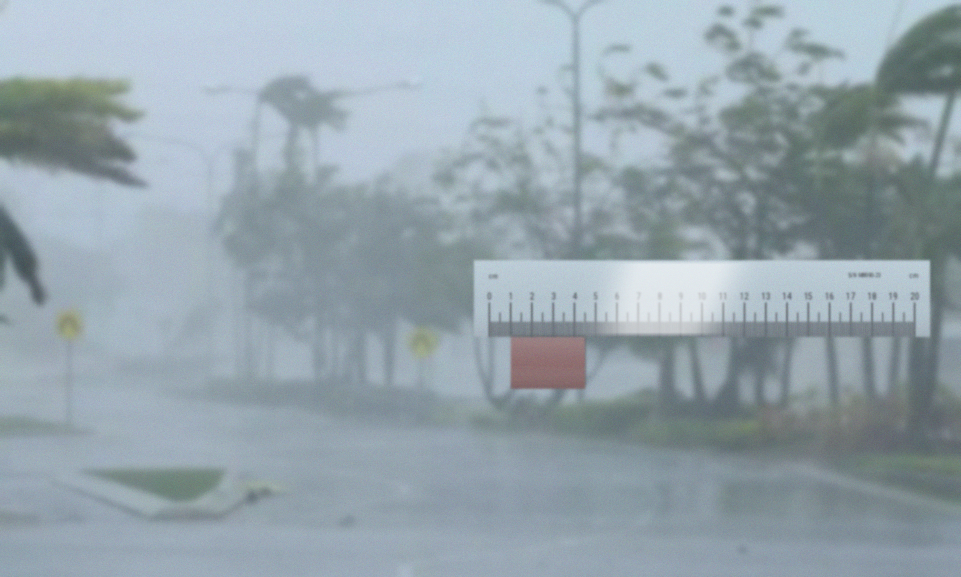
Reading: 3.5 (cm)
